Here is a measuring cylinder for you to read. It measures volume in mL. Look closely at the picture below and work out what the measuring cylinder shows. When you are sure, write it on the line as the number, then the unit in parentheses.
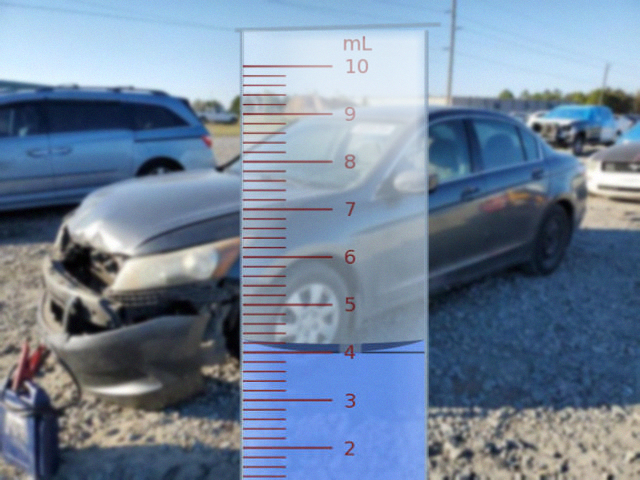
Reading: 4 (mL)
